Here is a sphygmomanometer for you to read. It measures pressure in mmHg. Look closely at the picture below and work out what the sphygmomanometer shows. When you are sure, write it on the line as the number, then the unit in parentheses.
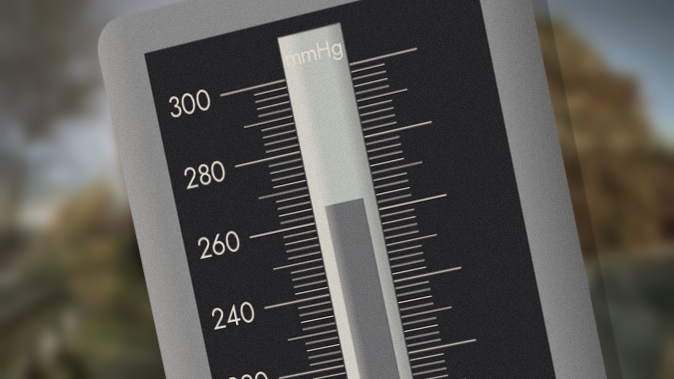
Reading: 264 (mmHg)
